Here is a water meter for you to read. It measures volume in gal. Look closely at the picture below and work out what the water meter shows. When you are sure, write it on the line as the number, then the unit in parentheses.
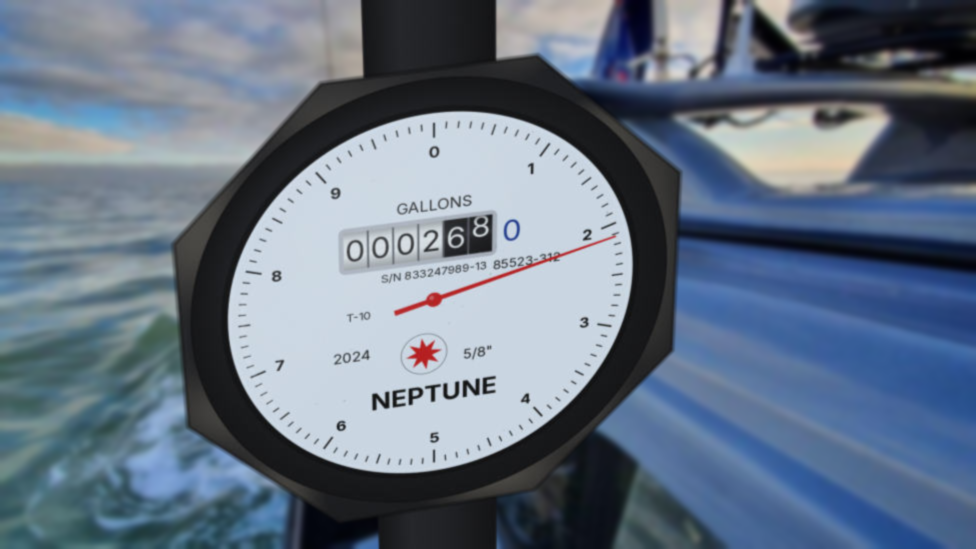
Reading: 2682.1 (gal)
